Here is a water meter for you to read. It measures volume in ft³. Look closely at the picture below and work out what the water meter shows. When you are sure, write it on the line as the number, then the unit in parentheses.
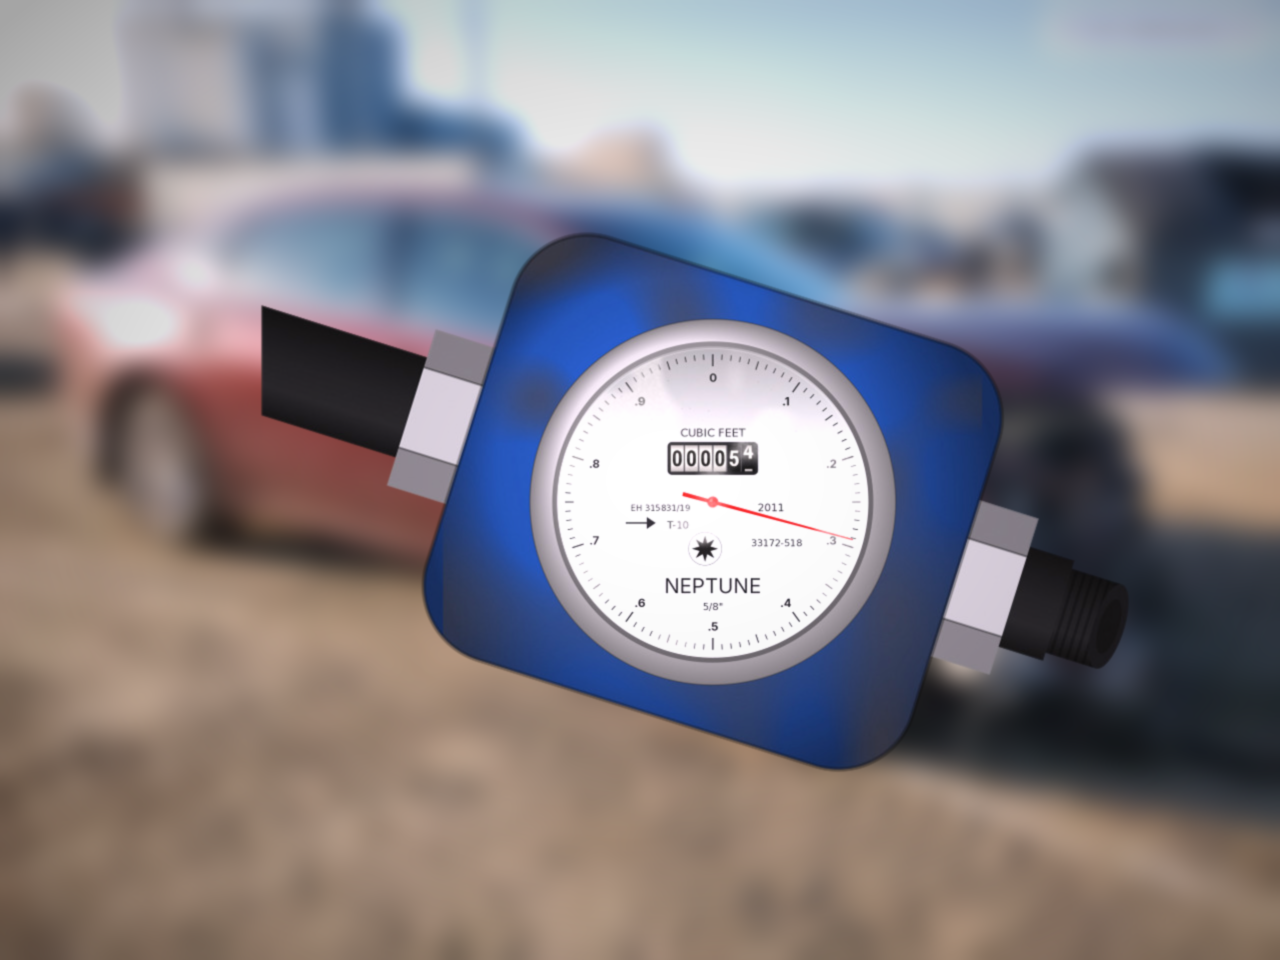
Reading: 54.29 (ft³)
